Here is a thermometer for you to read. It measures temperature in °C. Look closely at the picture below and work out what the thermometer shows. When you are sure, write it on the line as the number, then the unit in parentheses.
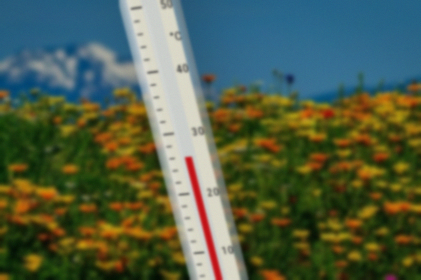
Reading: 26 (°C)
